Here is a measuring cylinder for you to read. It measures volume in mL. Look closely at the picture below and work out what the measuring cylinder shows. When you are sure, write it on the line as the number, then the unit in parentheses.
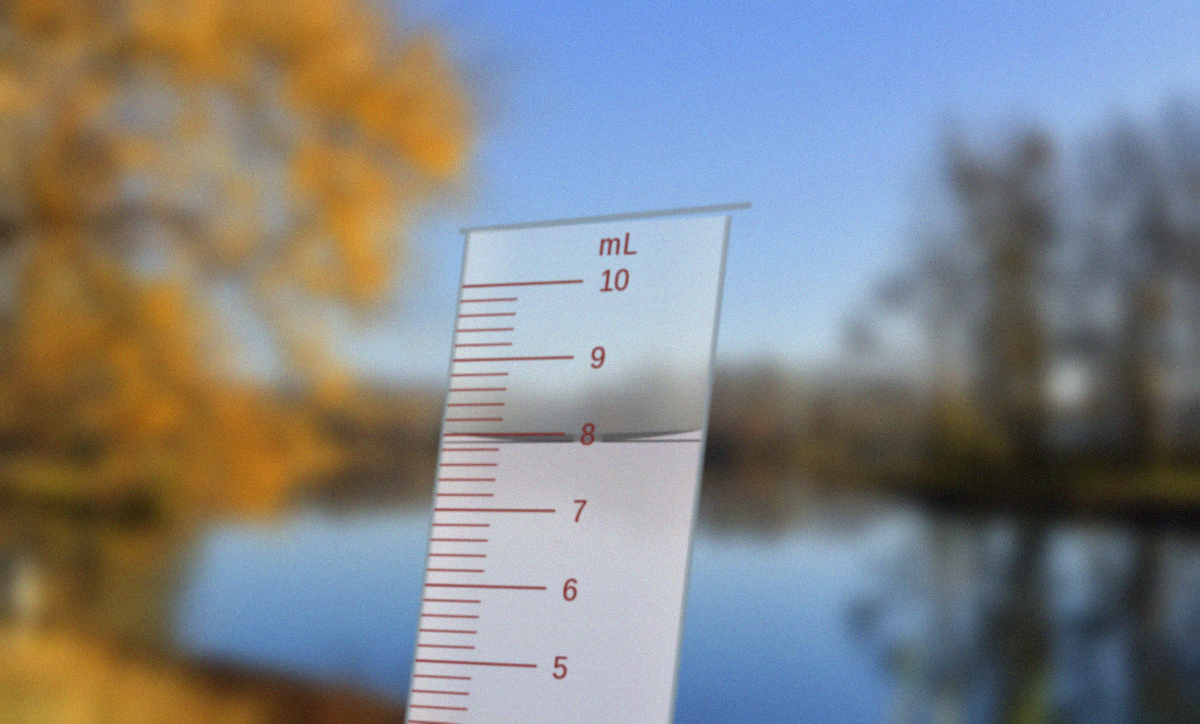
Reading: 7.9 (mL)
